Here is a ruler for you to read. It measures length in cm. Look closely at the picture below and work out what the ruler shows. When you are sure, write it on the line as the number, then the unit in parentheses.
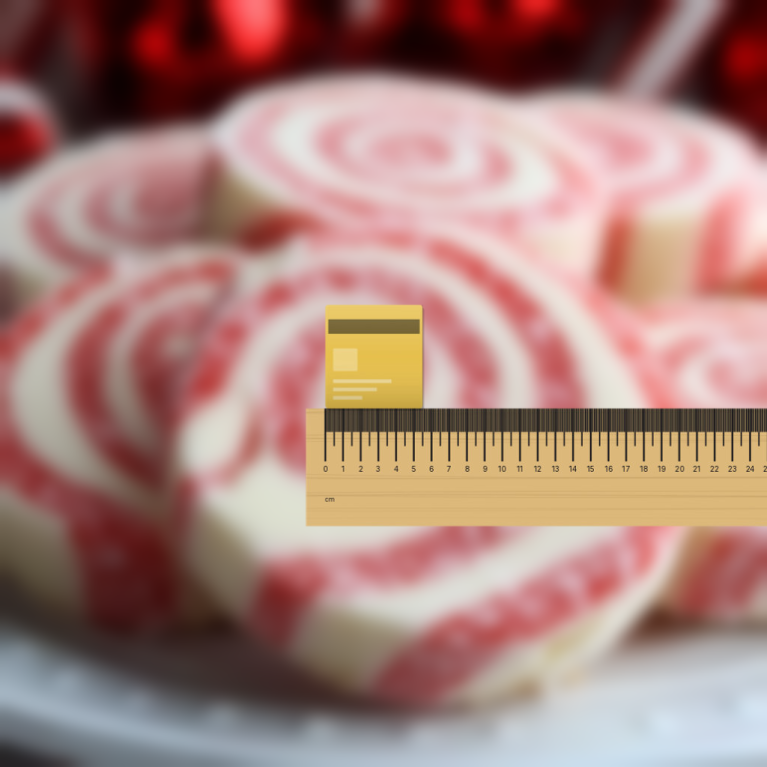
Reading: 5.5 (cm)
